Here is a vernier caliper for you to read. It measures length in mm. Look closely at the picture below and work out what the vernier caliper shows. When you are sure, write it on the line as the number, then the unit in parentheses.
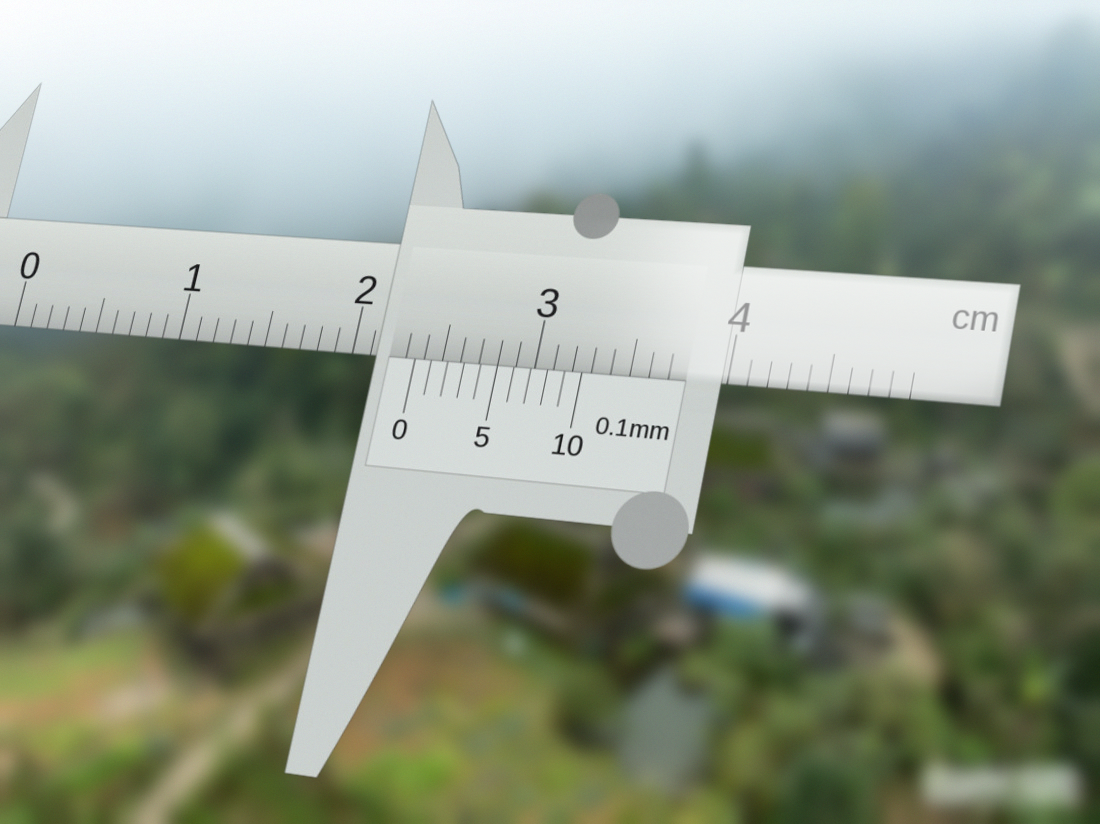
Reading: 23.5 (mm)
